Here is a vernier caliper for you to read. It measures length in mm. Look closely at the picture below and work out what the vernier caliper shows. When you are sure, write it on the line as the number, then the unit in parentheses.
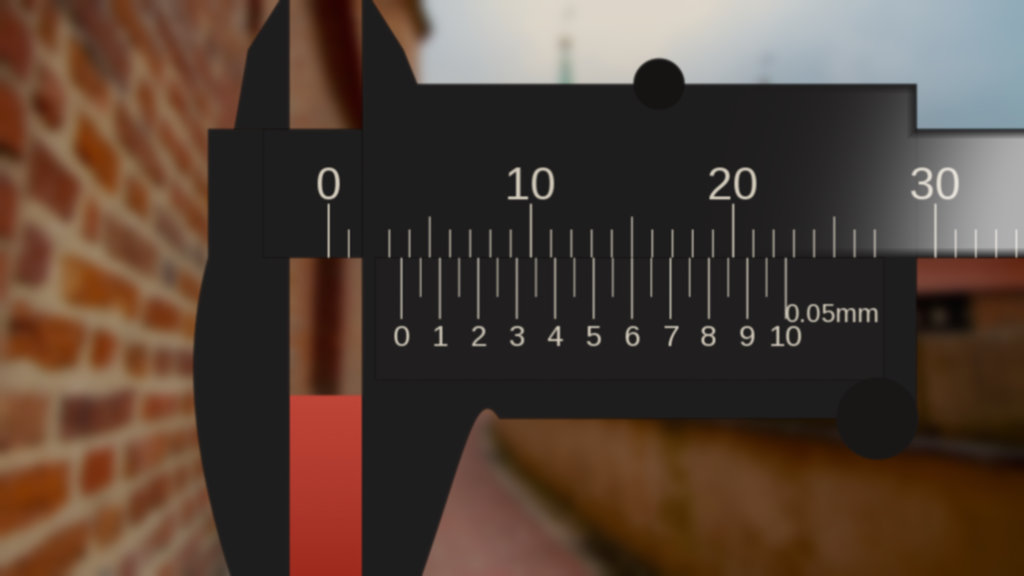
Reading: 3.6 (mm)
